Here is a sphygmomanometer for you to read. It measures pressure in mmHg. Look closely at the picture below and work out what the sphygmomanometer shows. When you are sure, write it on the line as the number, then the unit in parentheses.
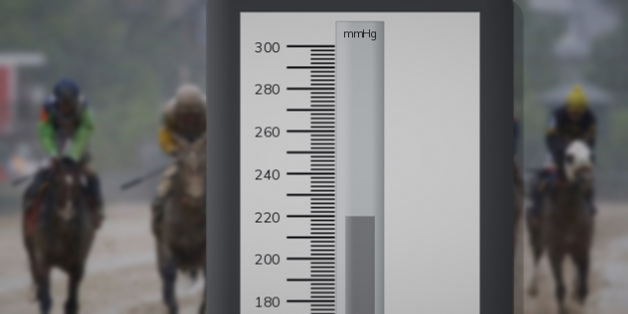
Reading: 220 (mmHg)
